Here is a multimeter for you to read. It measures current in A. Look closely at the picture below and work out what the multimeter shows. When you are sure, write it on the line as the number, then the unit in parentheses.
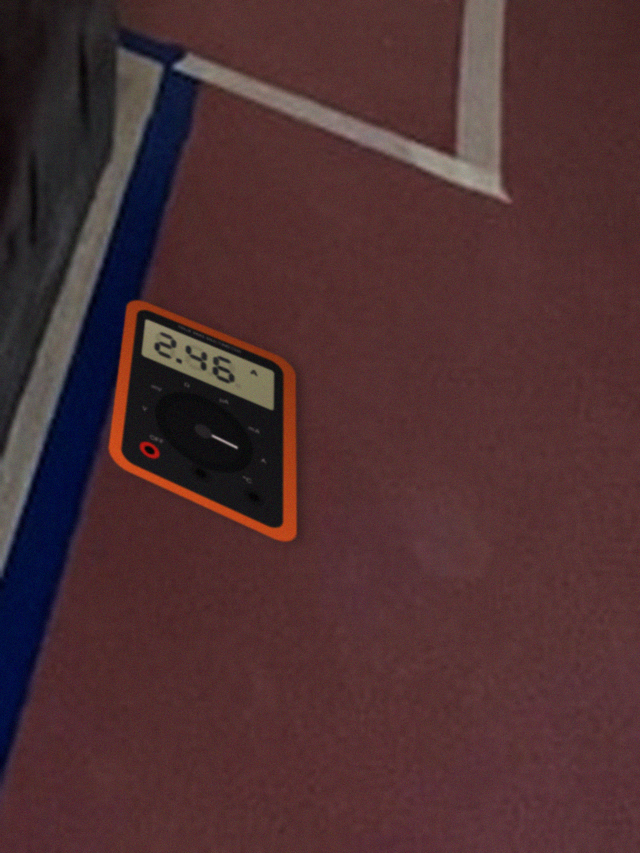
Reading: 2.46 (A)
